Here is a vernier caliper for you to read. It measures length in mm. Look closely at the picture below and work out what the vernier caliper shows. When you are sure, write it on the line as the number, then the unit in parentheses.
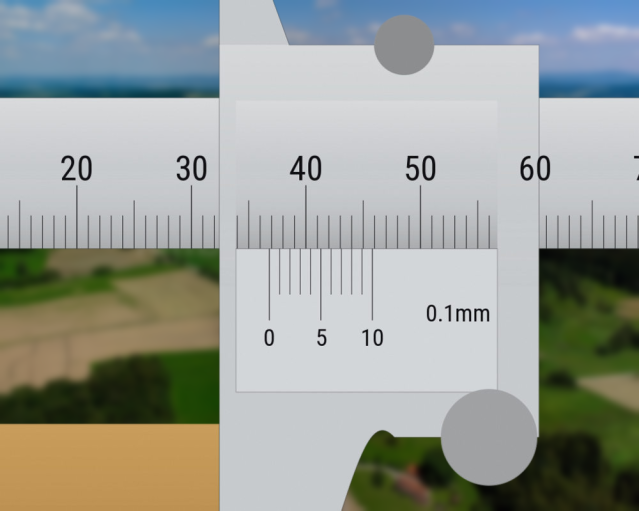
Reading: 36.8 (mm)
